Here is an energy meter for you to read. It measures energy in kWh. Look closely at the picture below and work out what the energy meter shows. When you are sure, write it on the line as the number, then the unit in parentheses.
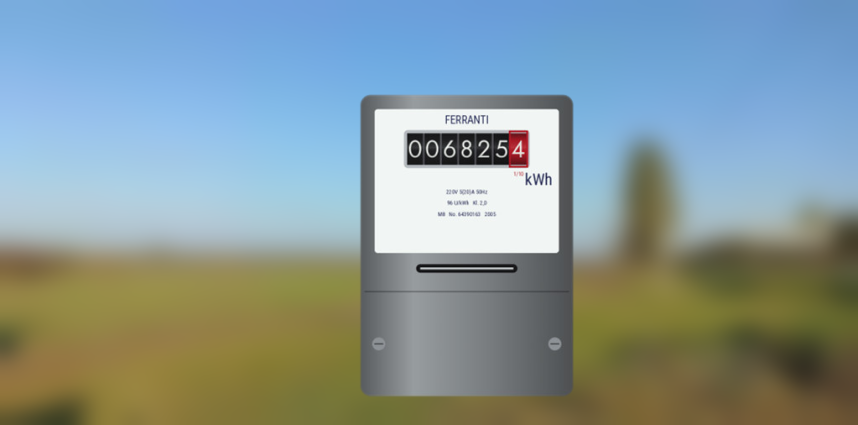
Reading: 6825.4 (kWh)
